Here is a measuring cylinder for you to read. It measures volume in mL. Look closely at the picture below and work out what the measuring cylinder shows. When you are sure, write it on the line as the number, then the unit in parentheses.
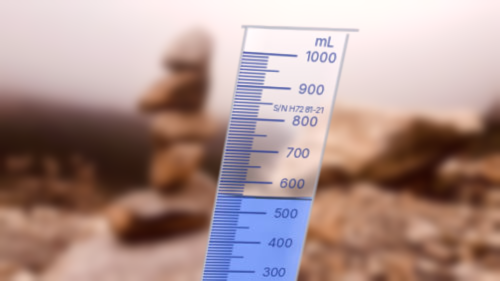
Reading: 550 (mL)
